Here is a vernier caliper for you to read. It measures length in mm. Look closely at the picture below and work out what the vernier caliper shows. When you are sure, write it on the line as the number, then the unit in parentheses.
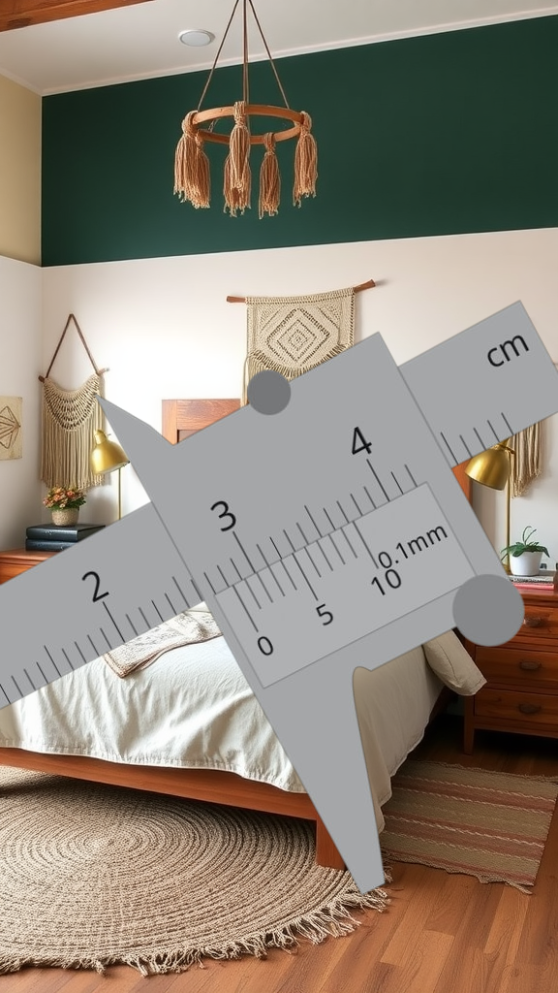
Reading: 28.3 (mm)
